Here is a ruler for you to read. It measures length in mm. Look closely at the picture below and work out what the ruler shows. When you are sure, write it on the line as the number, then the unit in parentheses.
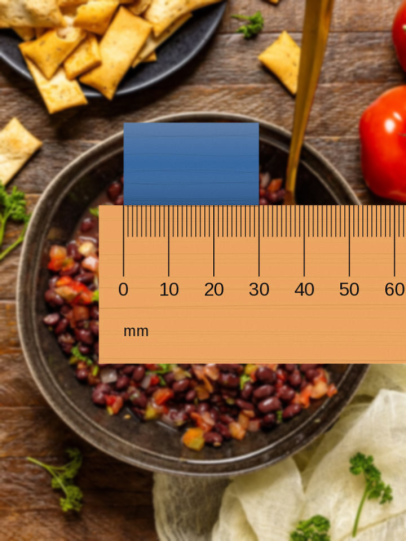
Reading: 30 (mm)
